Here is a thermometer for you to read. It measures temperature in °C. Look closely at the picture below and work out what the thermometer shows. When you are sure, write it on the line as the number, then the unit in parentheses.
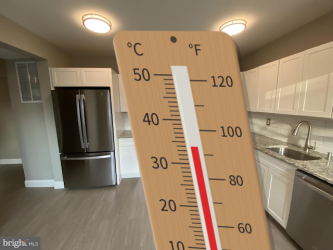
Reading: 34 (°C)
